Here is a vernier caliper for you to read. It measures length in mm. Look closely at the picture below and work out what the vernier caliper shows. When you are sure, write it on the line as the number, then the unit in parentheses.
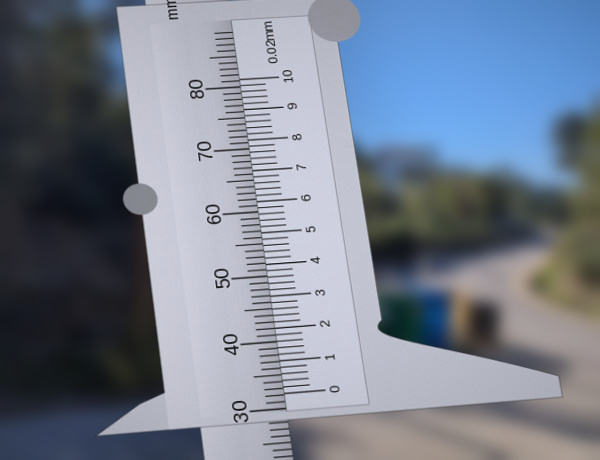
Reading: 32.2 (mm)
